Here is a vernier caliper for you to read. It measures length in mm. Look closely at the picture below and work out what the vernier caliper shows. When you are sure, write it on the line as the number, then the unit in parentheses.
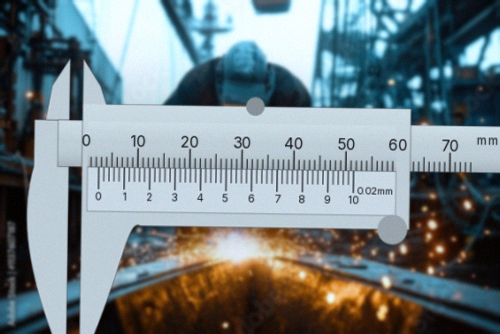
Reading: 2.5 (mm)
